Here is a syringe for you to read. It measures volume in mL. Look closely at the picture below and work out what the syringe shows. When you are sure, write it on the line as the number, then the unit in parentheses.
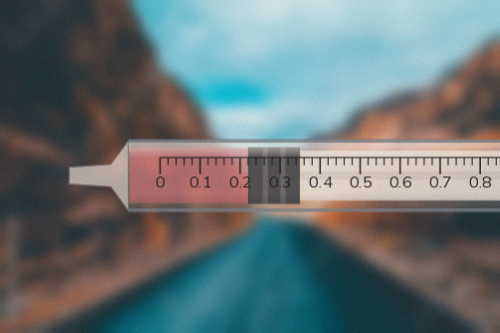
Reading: 0.22 (mL)
